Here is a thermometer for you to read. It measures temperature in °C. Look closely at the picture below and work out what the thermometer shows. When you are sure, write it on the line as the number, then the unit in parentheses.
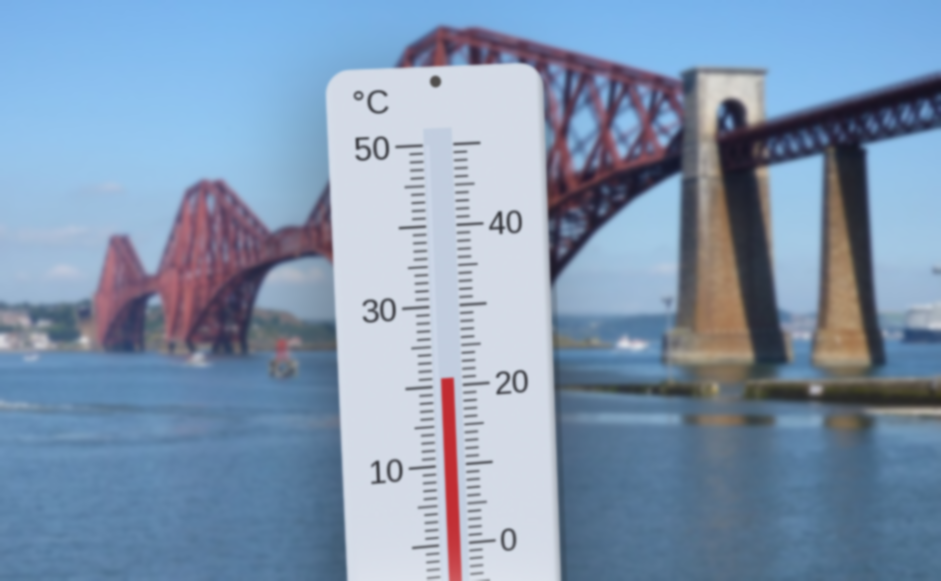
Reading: 21 (°C)
